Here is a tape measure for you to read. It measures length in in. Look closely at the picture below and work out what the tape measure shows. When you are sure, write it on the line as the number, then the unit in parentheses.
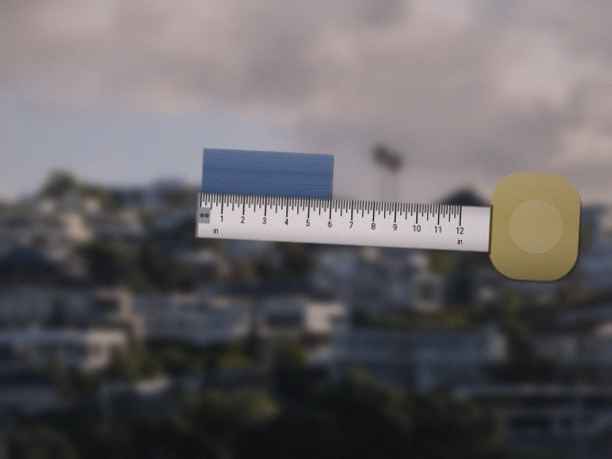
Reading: 6 (in)
